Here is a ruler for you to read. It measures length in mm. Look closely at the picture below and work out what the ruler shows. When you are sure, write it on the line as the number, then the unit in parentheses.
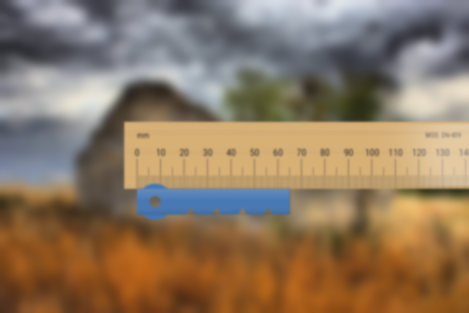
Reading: 65 (mm)
